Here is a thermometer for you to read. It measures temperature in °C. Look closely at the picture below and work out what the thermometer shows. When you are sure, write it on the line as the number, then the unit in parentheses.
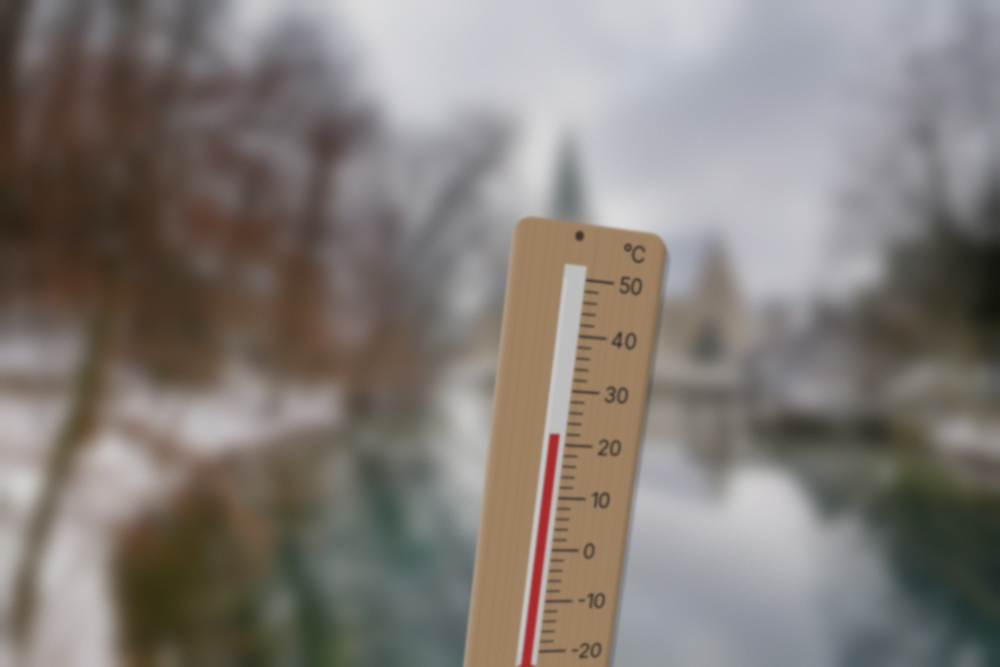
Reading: 22 (°C)
